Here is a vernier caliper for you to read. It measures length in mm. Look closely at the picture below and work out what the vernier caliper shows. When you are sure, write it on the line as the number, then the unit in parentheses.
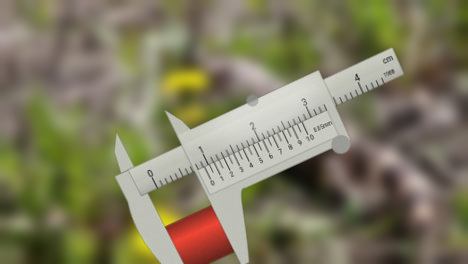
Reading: 9.2 (mm)
